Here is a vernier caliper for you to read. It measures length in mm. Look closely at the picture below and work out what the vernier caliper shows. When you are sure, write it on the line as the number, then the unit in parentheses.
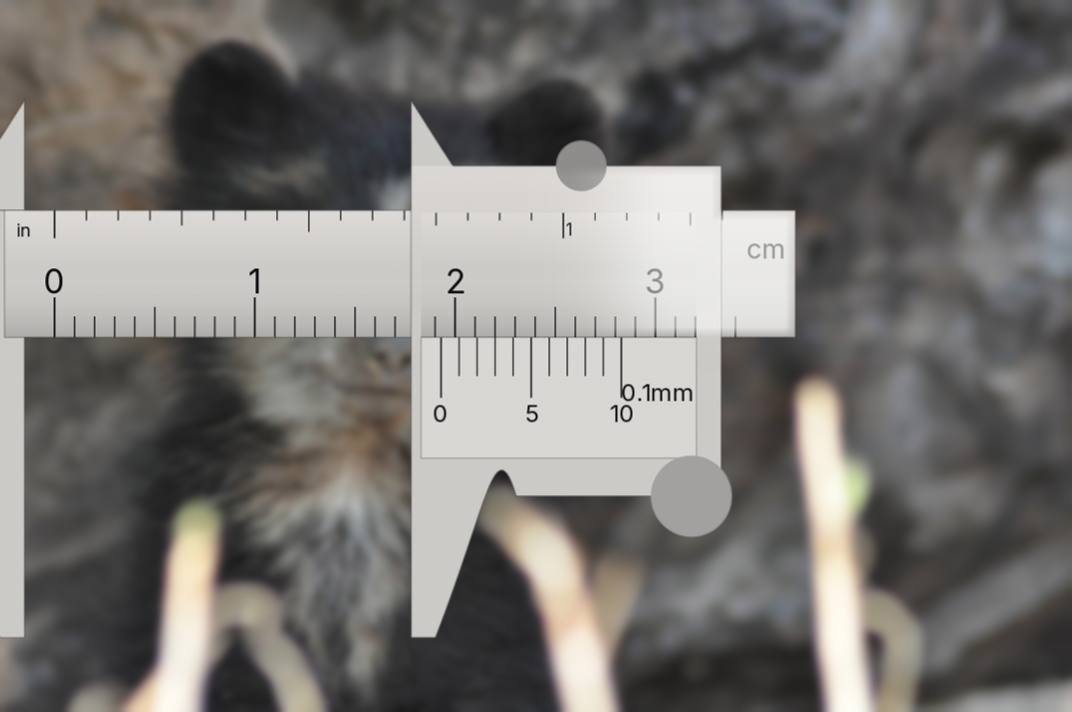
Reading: 19.3 (mm)
